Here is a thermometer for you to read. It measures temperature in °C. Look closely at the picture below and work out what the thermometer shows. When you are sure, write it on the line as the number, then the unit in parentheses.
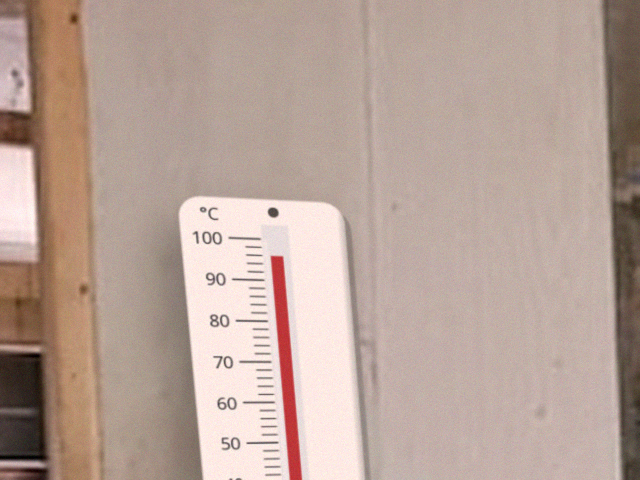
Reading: 96 (°C)
